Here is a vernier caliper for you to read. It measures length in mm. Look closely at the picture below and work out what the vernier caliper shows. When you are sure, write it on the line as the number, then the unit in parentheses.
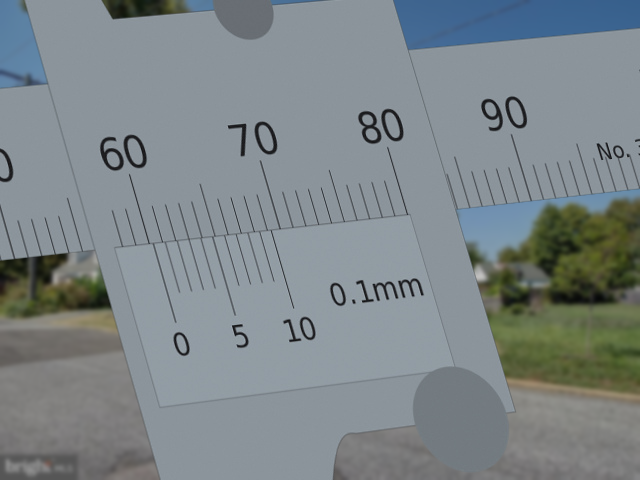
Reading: 60.3 (mm)
